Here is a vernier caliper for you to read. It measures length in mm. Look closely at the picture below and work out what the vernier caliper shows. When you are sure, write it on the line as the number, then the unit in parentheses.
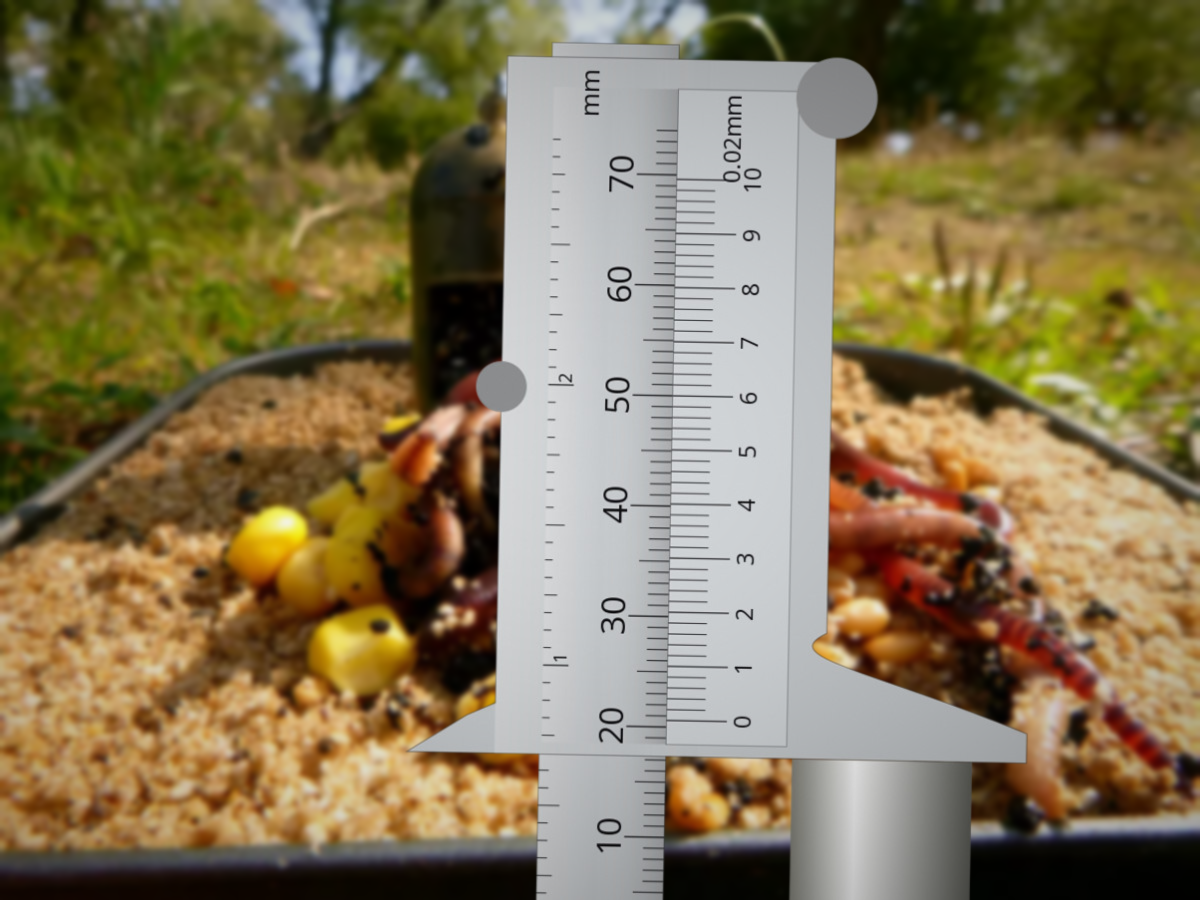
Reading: 20.6 (mm)
